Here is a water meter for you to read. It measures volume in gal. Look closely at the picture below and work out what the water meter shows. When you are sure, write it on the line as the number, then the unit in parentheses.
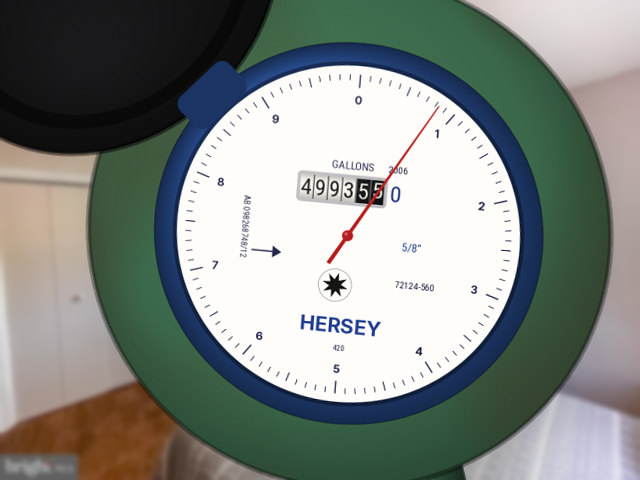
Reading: 4993550.8 (gal)
